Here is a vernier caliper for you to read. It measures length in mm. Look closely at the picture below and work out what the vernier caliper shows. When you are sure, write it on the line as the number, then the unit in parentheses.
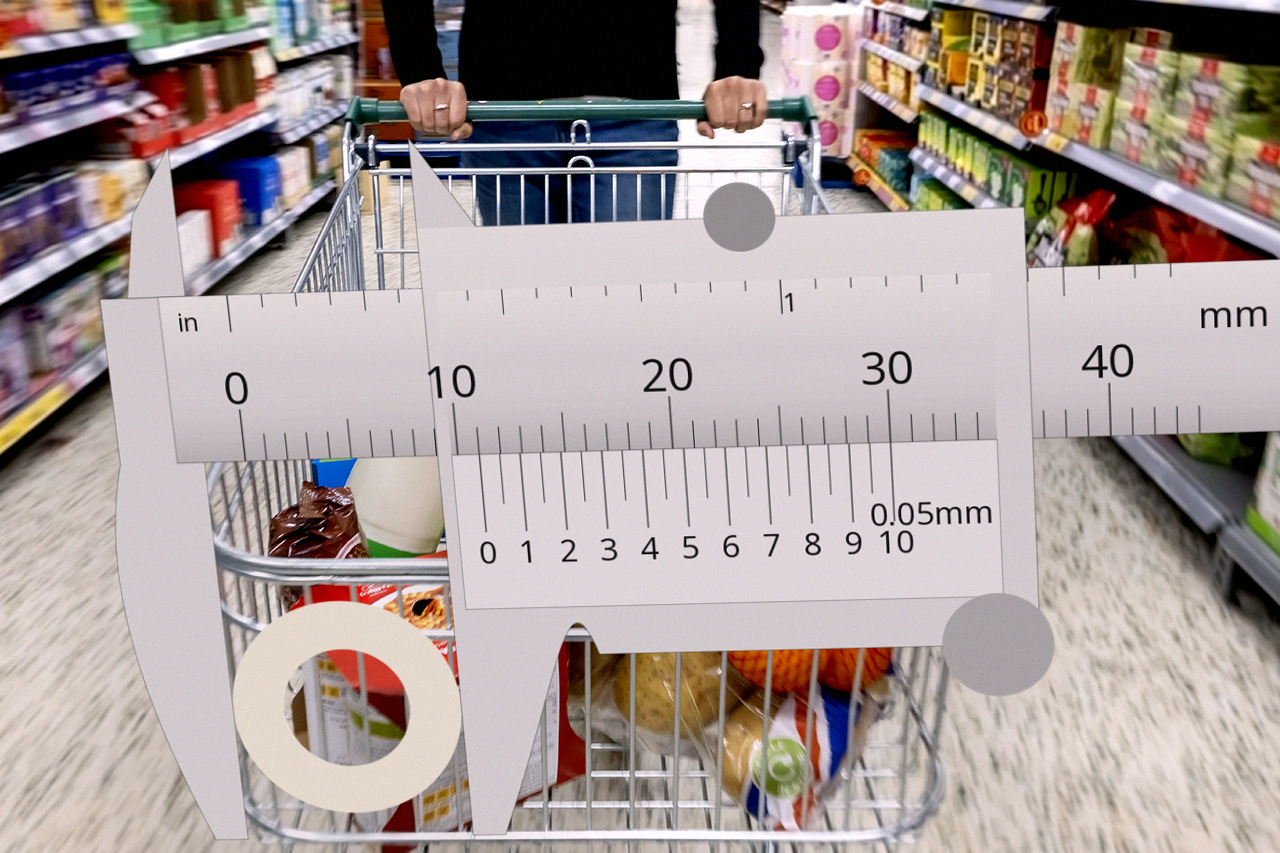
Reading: 11.0 (mm)
